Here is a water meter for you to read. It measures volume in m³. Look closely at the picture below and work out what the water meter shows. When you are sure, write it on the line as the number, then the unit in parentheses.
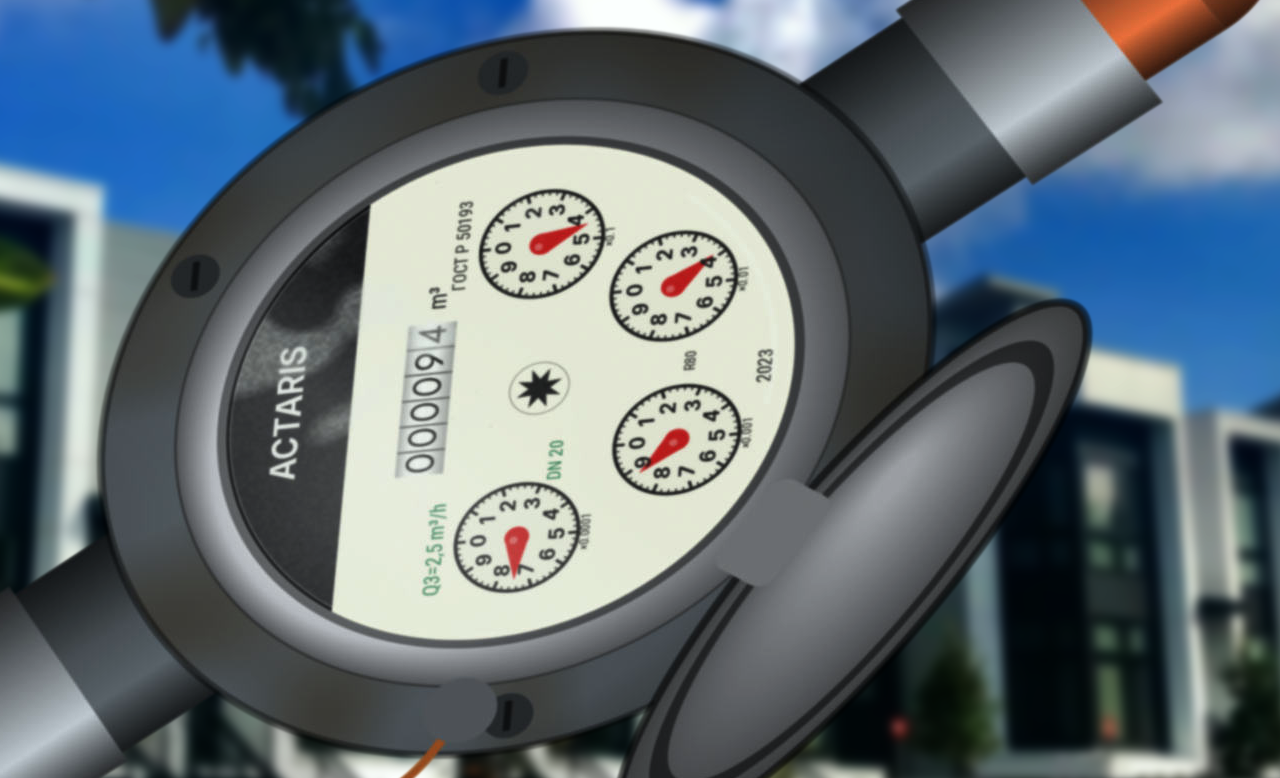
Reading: 94.4387 (m³)
